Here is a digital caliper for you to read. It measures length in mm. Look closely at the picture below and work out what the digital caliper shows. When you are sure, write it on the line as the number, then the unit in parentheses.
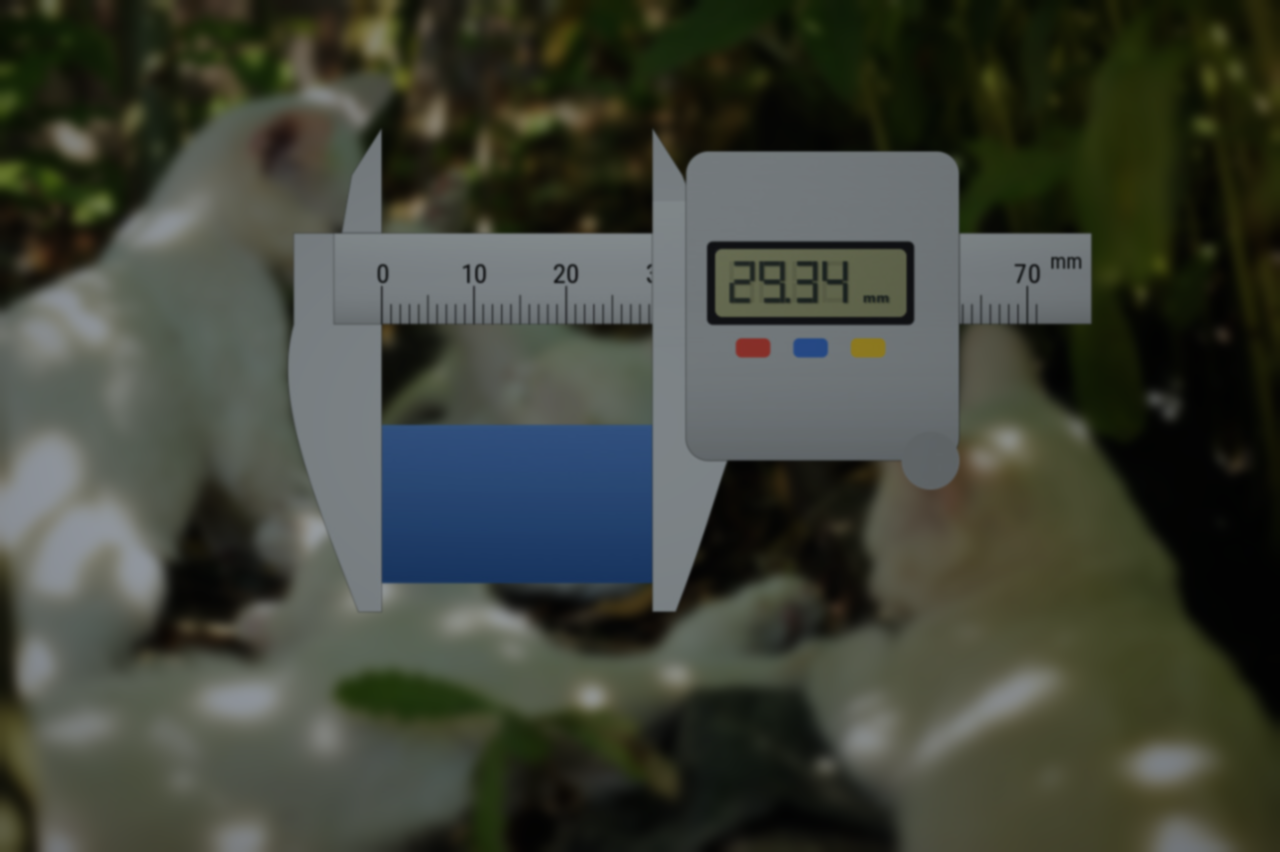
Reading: 29.34 (mm)
